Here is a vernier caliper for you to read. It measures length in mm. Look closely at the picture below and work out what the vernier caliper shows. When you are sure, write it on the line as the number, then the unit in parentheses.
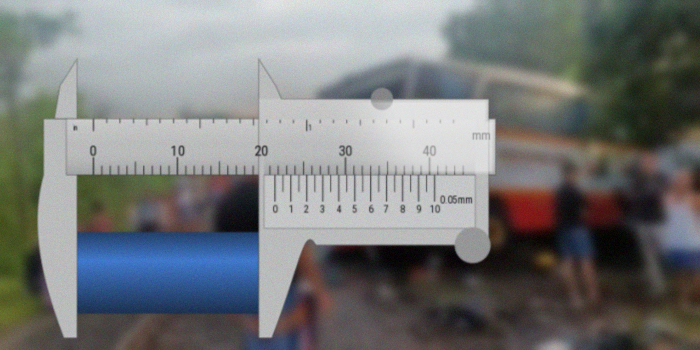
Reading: 21.6 (mm)
